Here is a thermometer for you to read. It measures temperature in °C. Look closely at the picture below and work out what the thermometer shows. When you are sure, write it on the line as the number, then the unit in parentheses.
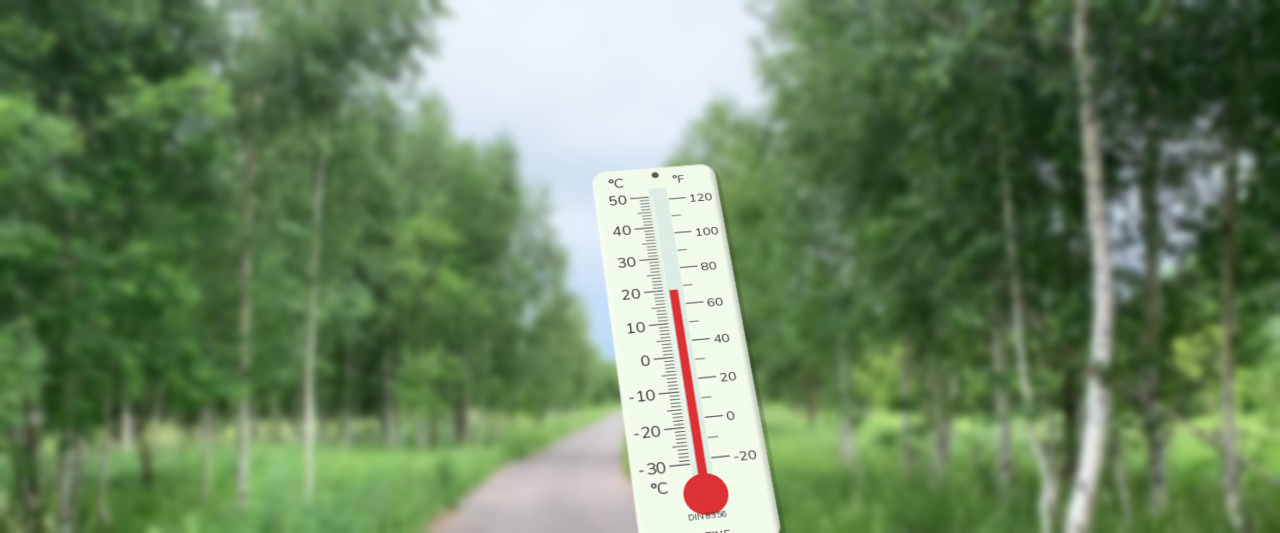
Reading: 20 (°C)
